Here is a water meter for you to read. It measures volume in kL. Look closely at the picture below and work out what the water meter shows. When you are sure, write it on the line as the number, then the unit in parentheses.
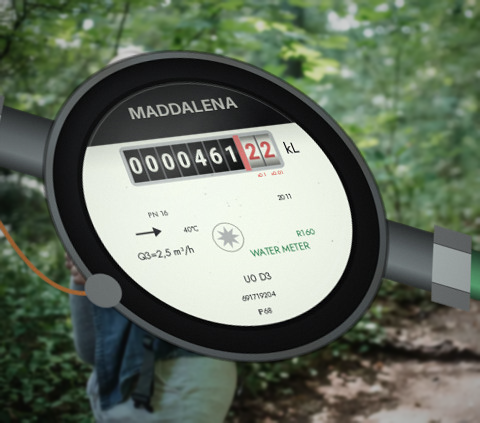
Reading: 461.22 (kL)
